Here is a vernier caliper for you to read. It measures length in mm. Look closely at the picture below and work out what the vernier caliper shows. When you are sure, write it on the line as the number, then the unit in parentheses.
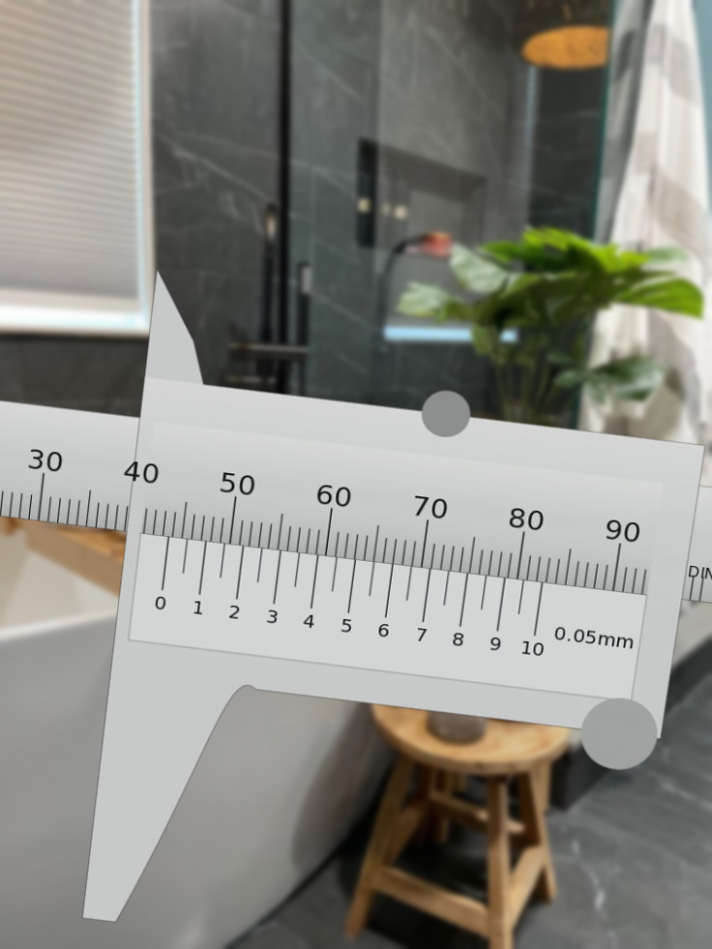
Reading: 43.6 (mm)
